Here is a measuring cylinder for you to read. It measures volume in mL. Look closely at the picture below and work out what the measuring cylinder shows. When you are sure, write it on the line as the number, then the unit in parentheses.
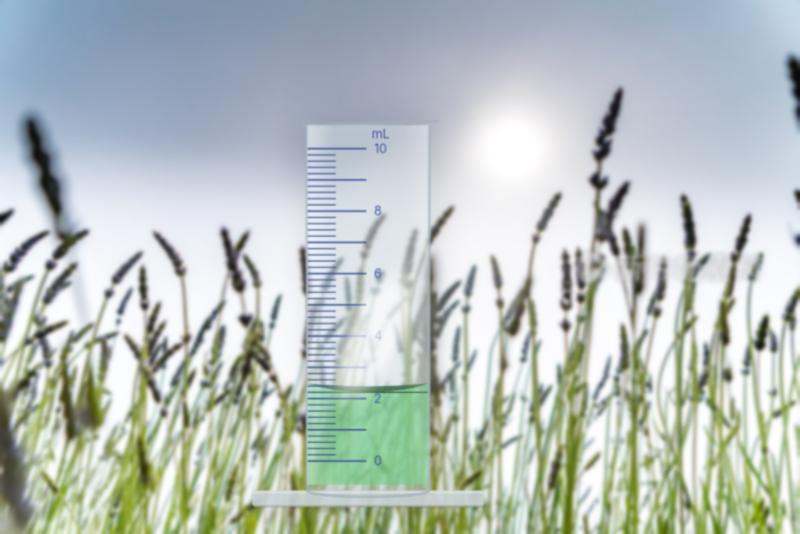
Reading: 2.2 (mL)
